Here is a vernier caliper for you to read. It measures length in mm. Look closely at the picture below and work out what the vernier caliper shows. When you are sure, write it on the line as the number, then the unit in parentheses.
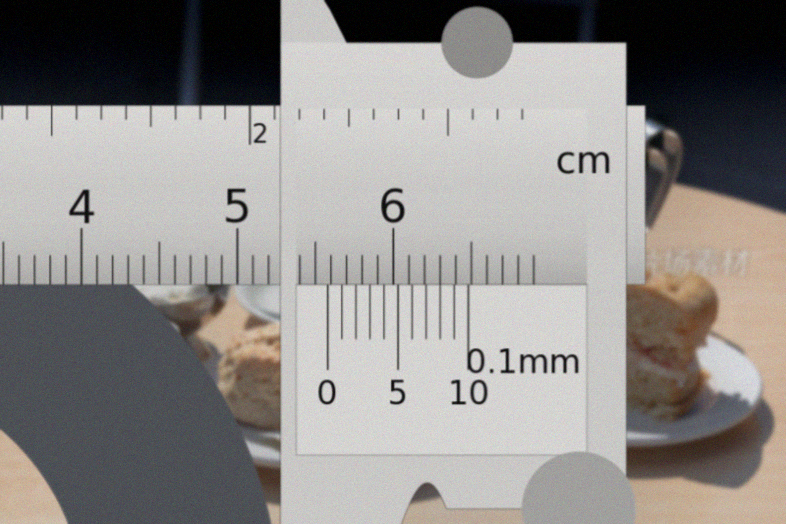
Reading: 55.8 (mm)
